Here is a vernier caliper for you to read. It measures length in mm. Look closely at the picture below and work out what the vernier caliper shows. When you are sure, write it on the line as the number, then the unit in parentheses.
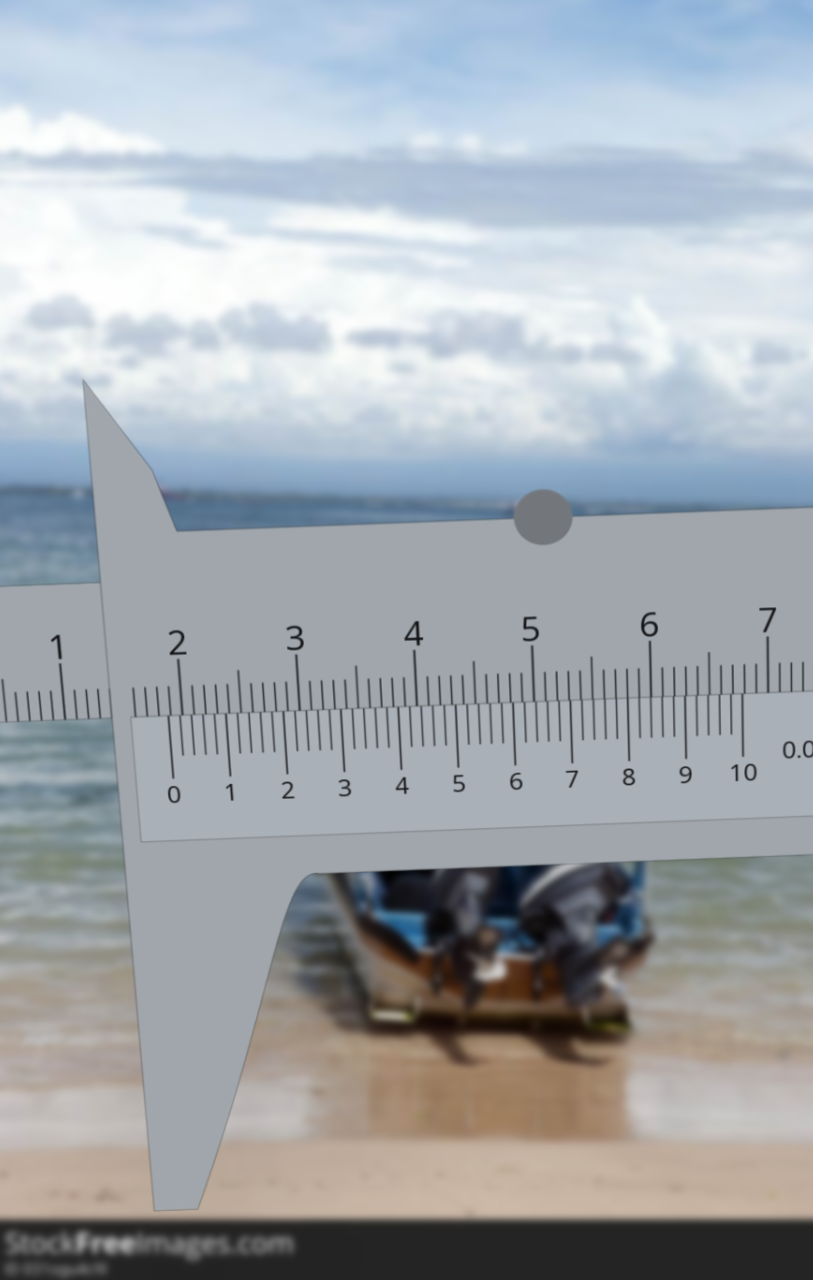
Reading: 18.8 (mm)
